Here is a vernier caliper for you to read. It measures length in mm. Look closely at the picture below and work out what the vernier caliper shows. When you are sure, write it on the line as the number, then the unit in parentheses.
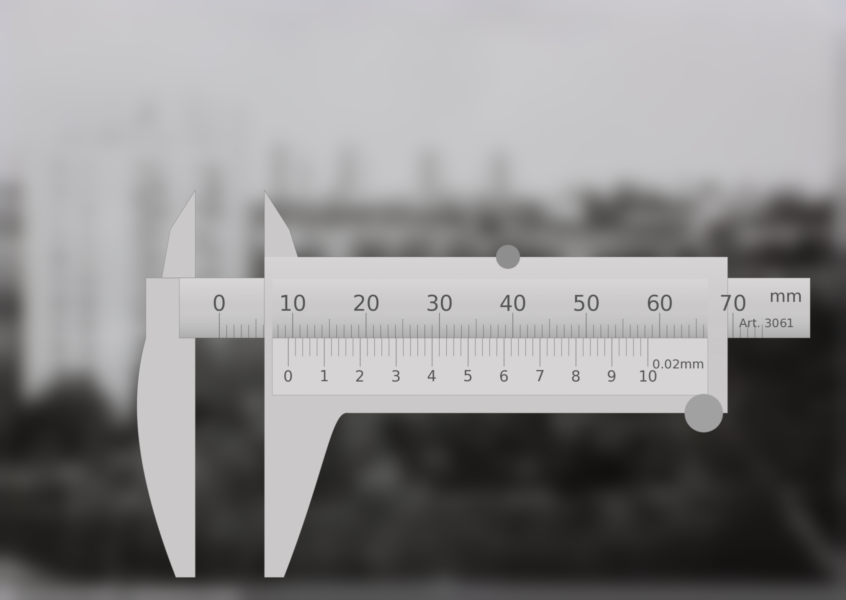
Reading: 9.4 (mm)
